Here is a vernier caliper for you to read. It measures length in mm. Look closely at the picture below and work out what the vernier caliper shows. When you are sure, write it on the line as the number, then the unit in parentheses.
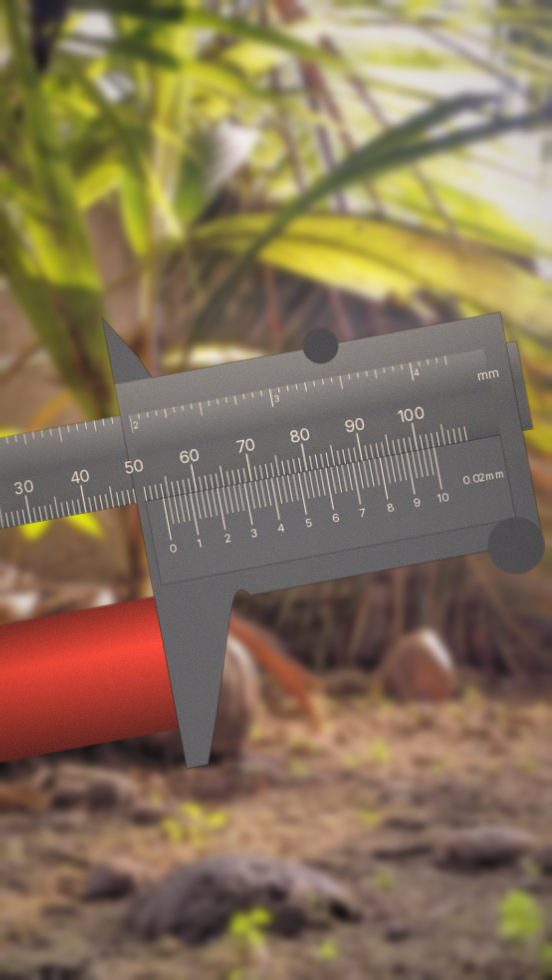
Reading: 54.0 (mm)
